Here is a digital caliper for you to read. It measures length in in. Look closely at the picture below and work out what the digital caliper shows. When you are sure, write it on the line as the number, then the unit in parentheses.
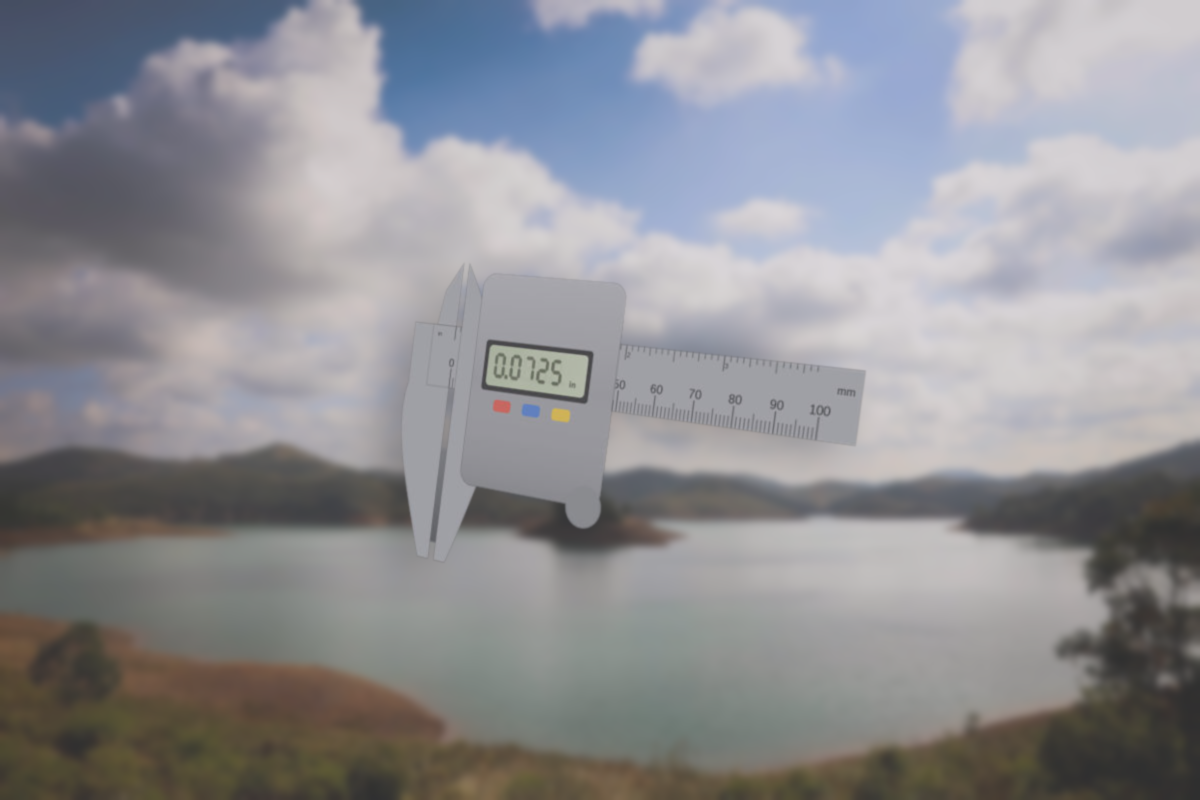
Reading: 0.0725 (in)
